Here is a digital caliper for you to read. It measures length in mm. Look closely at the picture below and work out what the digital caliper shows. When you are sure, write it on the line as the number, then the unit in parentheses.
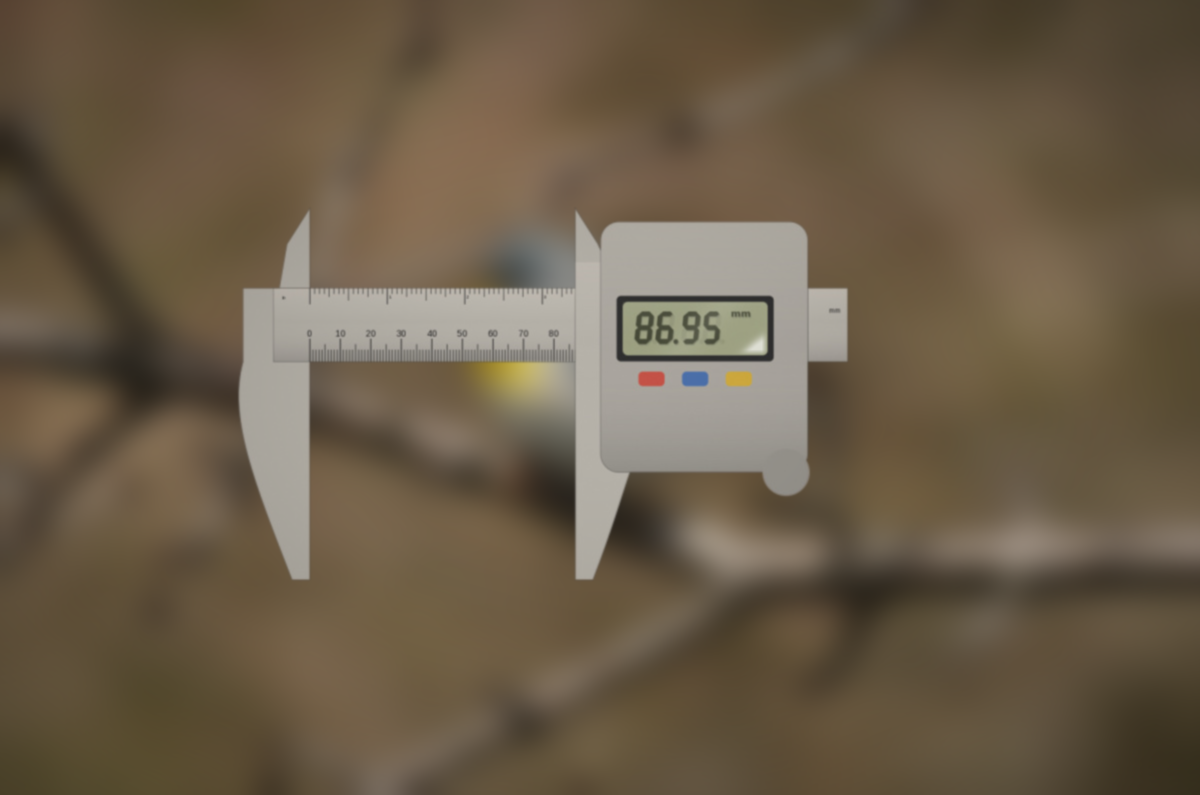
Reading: 86.95 (mm)
